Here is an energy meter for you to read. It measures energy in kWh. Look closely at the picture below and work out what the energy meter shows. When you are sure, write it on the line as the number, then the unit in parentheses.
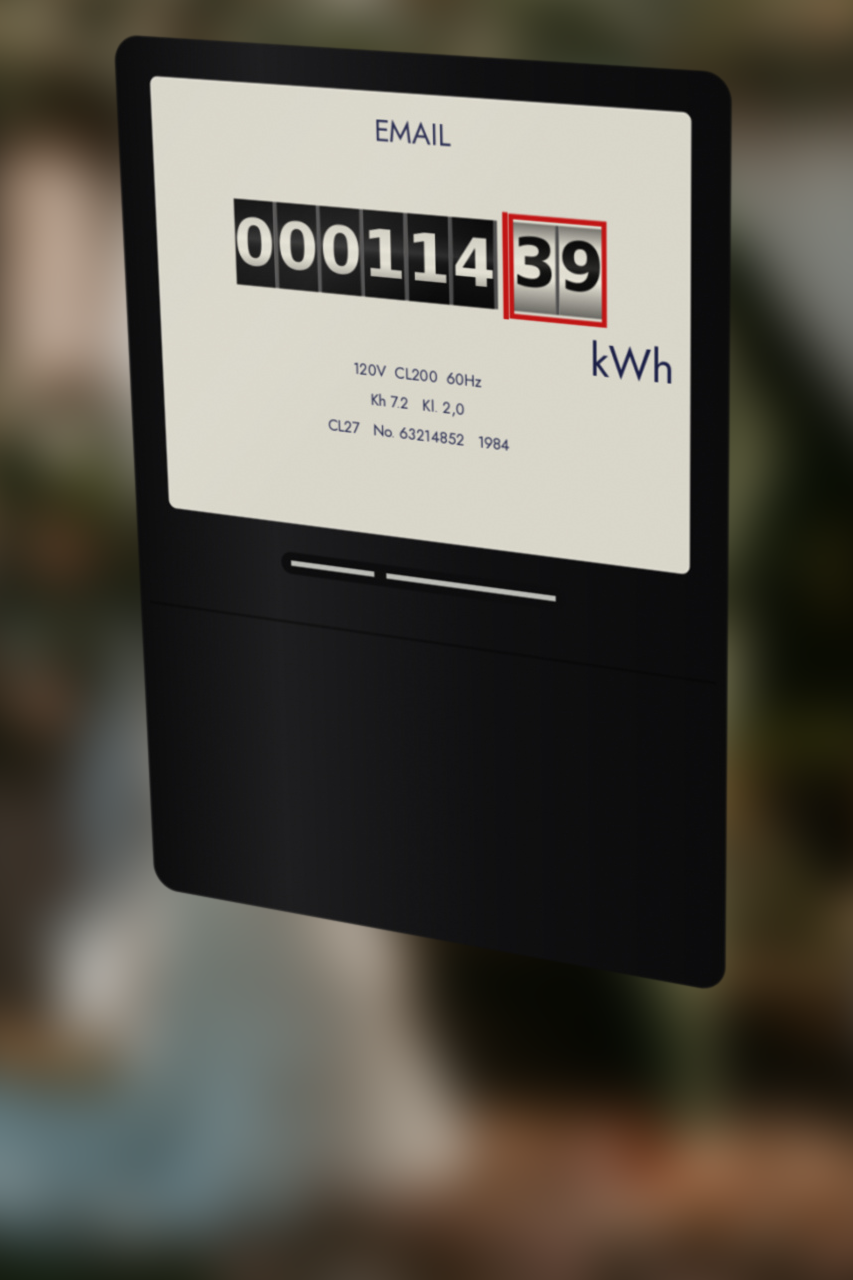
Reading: 114.39 (kWh)
